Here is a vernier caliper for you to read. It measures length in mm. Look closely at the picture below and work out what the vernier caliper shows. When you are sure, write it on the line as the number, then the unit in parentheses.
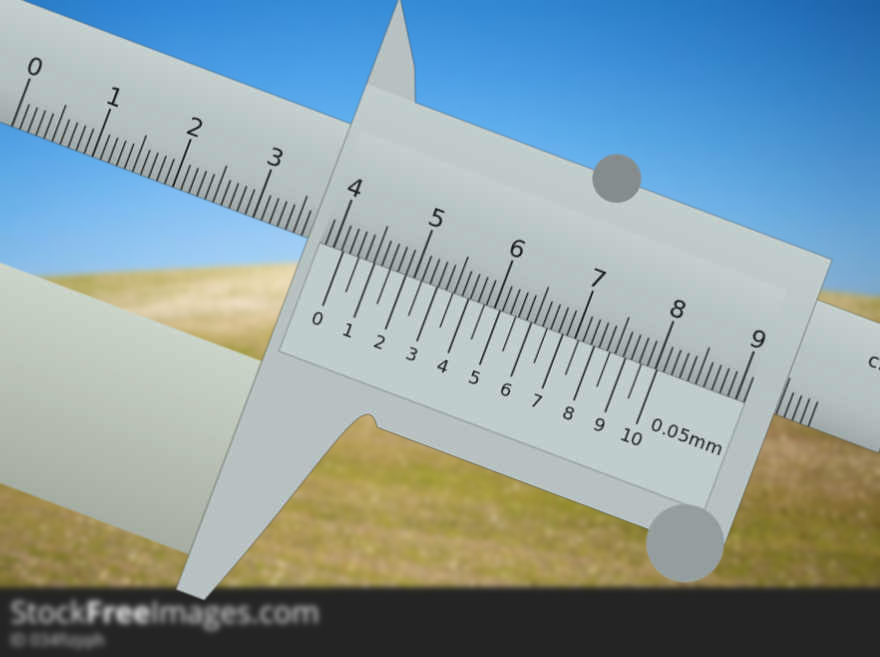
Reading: 41.2 (mm)
